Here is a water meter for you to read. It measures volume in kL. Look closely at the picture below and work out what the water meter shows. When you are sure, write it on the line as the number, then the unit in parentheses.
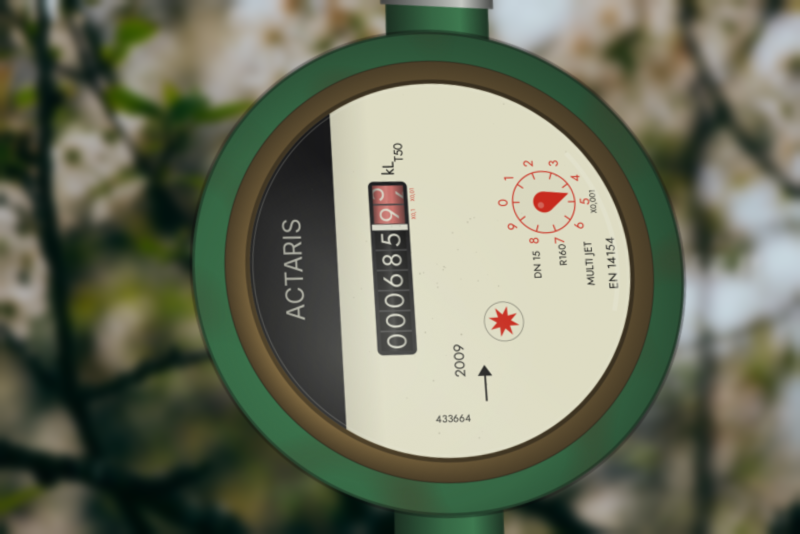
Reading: 685.954 (kL)
